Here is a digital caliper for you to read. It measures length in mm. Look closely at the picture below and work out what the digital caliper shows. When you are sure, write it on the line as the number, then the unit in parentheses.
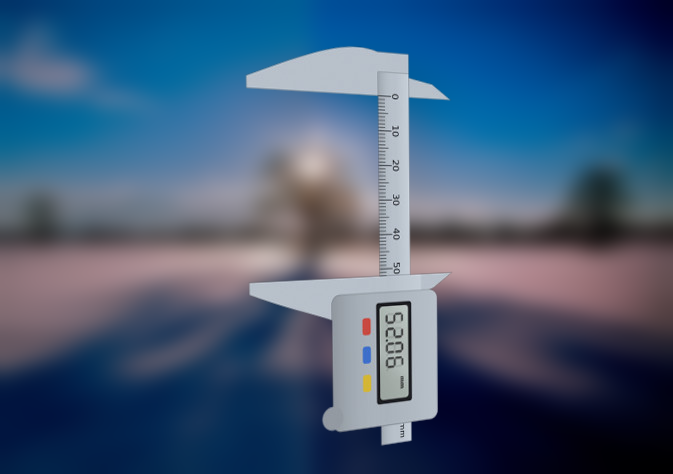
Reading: 52.06 (mm)
